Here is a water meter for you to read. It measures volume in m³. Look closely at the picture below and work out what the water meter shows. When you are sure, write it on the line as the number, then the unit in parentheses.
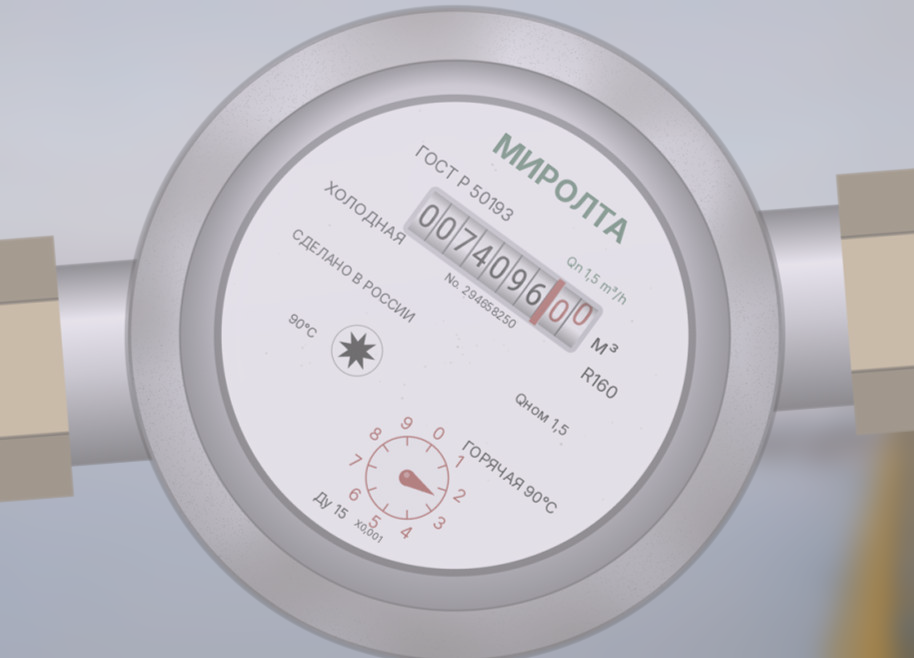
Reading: 74096.002 (m³)
